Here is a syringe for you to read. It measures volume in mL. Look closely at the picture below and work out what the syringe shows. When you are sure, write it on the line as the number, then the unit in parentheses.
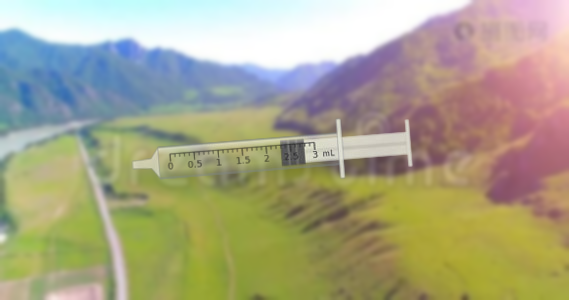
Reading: 2.3 (mL)
